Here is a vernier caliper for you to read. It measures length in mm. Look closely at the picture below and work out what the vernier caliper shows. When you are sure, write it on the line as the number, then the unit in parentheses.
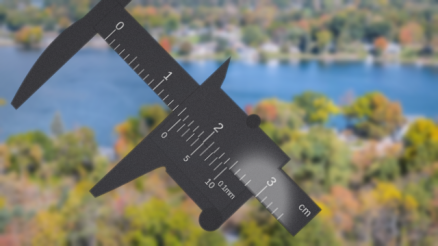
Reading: 15.6 (mm)
